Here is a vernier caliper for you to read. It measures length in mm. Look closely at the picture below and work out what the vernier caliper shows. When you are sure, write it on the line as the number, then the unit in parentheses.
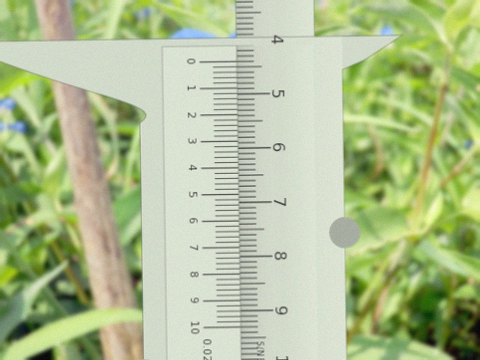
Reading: 44.0 (mm)
